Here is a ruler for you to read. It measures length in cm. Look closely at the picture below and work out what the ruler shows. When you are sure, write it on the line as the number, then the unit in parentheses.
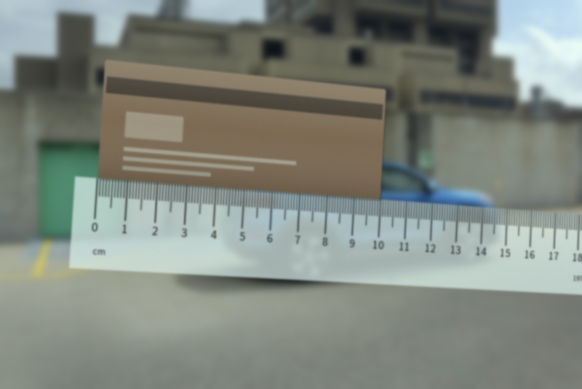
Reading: 10 (cm)
